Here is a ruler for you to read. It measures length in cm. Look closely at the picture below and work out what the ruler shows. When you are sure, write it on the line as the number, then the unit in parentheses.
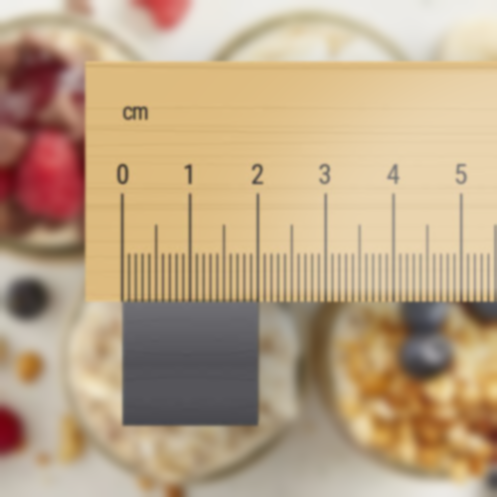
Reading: 2 (cm)
